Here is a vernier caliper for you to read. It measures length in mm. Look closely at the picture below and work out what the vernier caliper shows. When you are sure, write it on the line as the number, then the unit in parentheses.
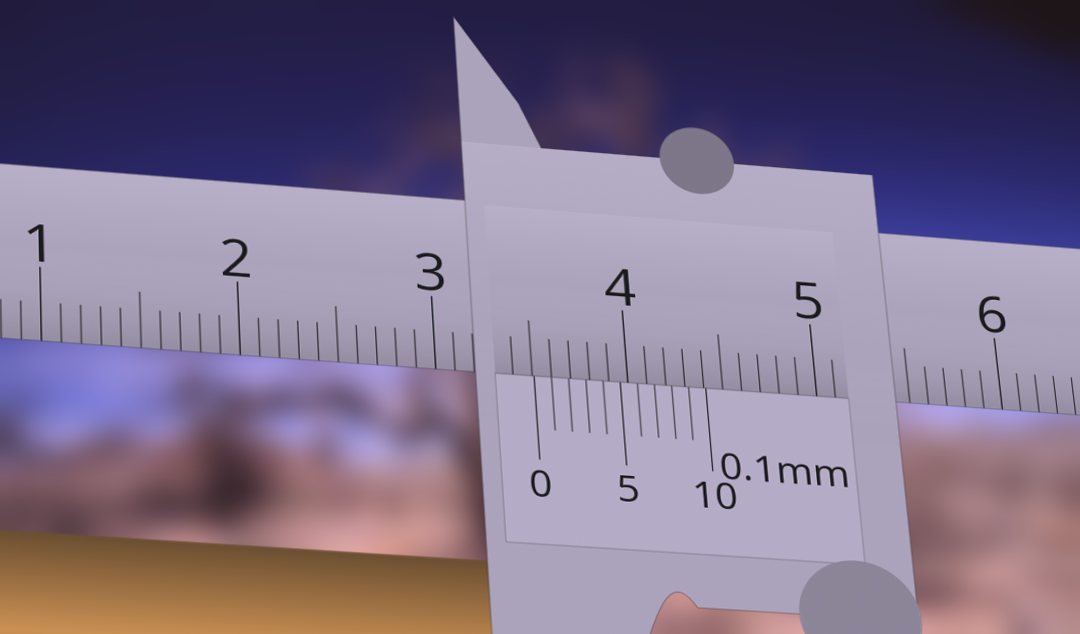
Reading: 35.1 (mm)
